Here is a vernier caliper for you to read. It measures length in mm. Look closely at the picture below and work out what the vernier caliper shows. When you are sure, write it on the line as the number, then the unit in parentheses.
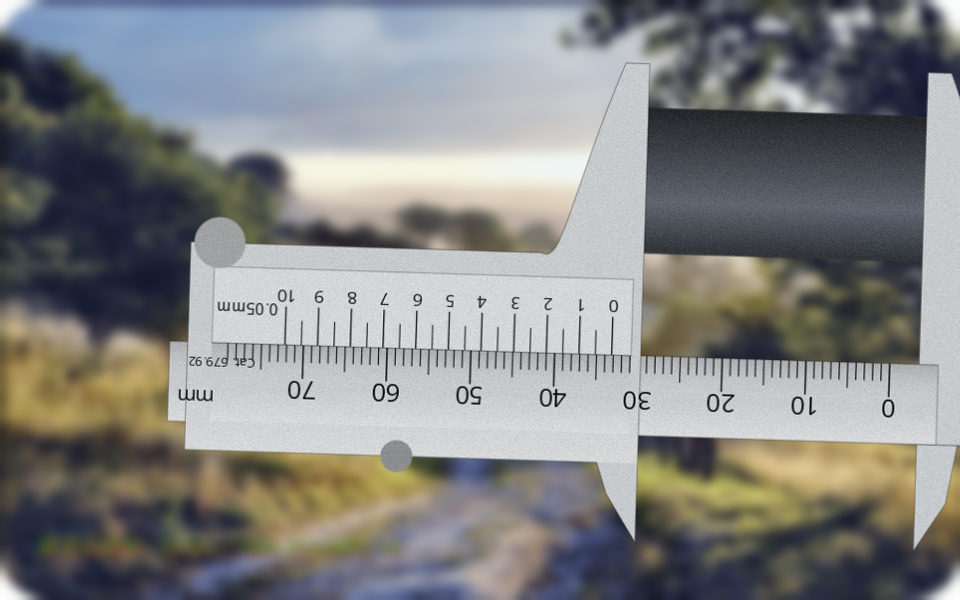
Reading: 33.2 (mm)
